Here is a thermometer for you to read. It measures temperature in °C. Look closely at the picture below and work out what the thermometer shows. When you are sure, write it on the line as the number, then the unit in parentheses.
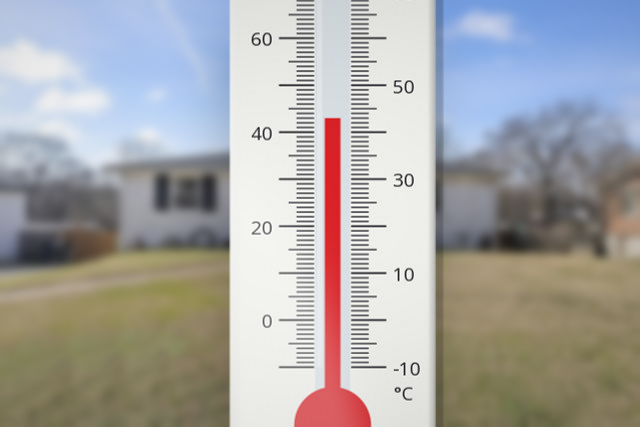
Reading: 43 (°C)
